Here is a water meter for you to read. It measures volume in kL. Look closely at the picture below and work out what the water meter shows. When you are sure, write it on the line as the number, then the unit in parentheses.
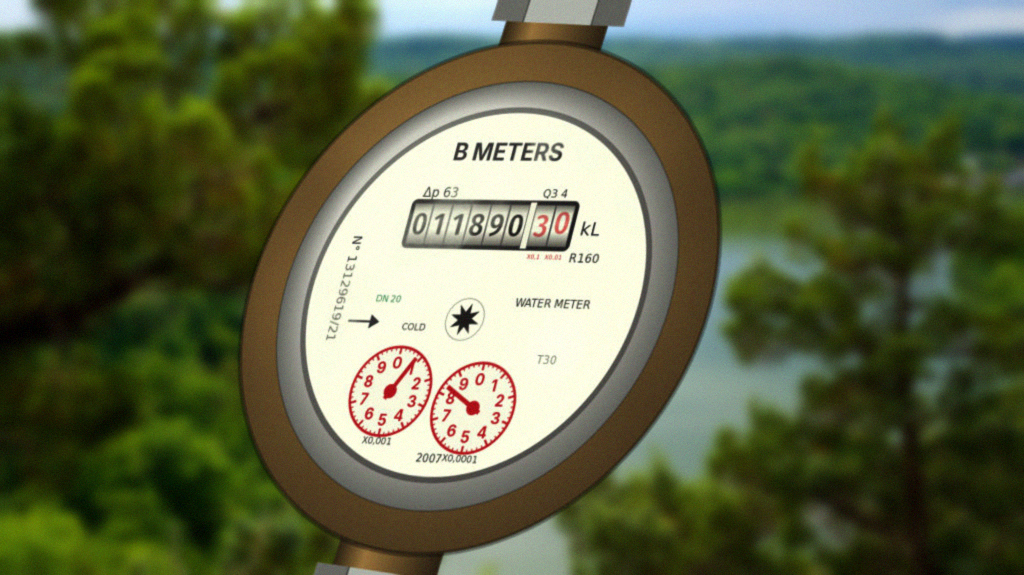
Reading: 11890.3008 (kL)
